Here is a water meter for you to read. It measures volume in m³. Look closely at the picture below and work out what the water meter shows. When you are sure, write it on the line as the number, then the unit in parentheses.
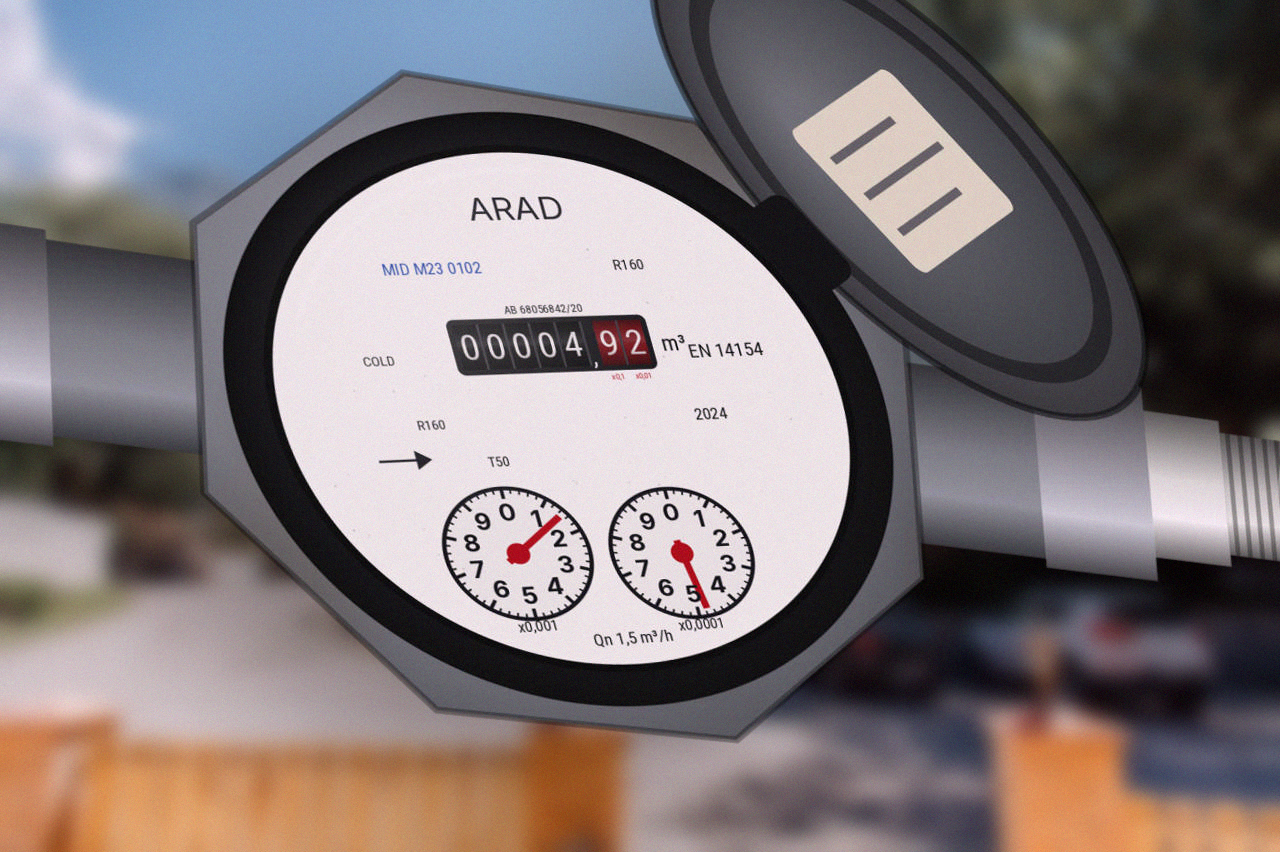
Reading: 4.9214 (m³)
